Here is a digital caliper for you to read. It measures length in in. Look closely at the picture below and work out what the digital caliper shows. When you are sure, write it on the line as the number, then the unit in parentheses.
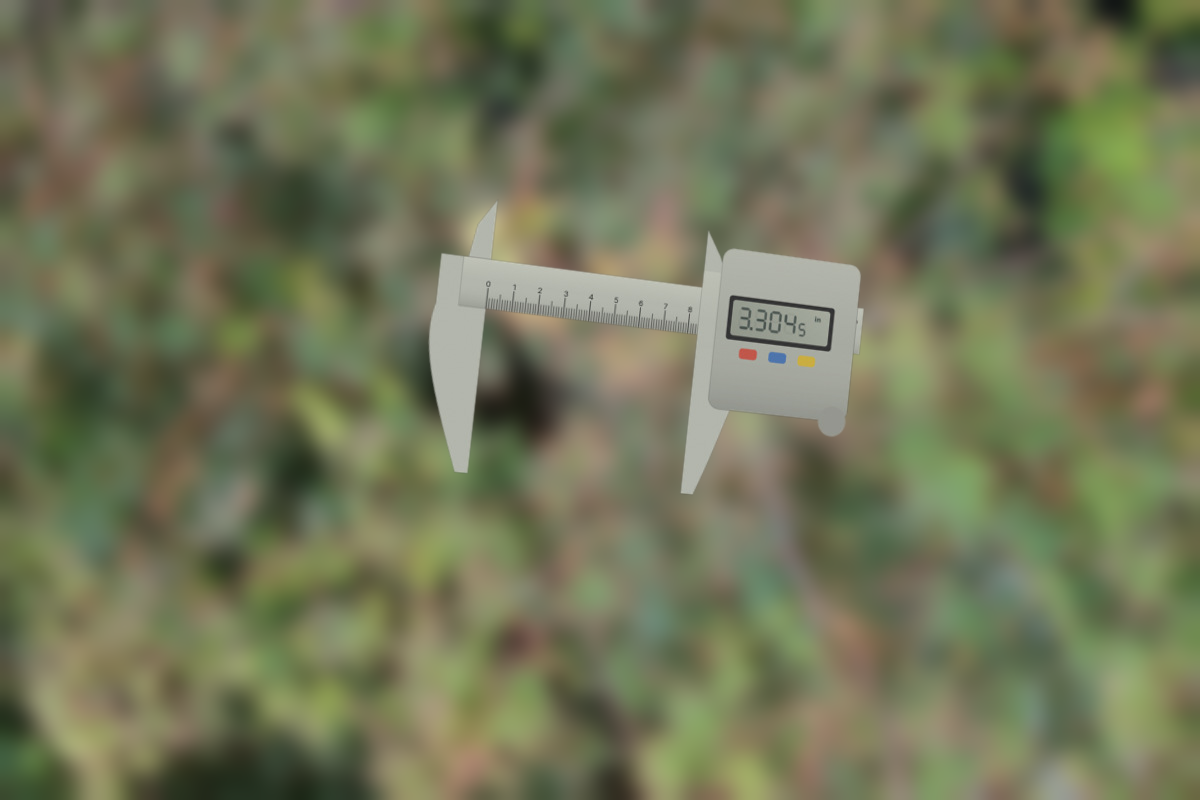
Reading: 3.3045 (in)
